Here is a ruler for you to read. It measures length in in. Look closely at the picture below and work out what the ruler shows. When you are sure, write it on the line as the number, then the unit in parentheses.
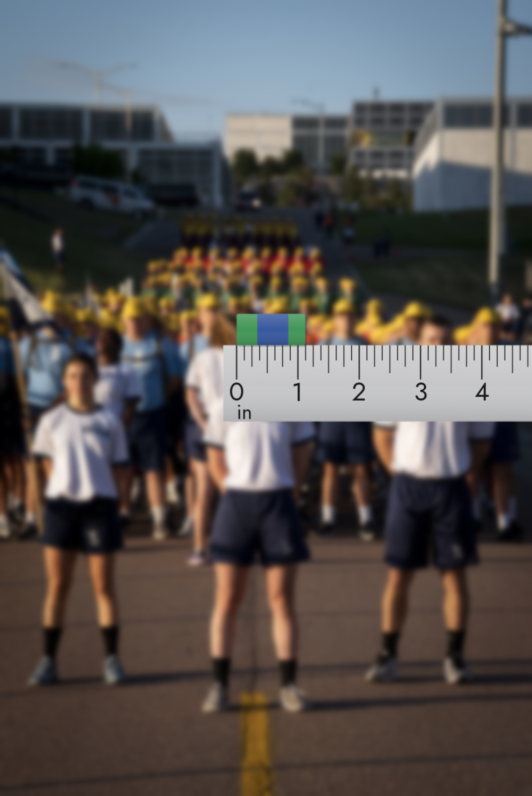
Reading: 1.125 (in)
